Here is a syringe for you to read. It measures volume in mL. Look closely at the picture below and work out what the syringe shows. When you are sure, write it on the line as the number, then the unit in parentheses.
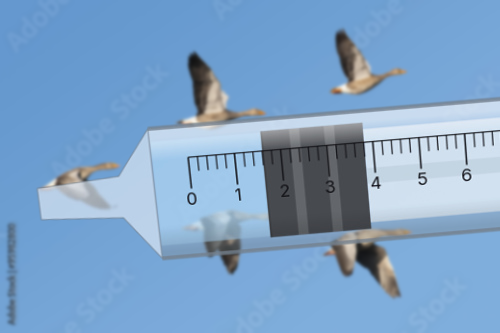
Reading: 1.6 (mL)
